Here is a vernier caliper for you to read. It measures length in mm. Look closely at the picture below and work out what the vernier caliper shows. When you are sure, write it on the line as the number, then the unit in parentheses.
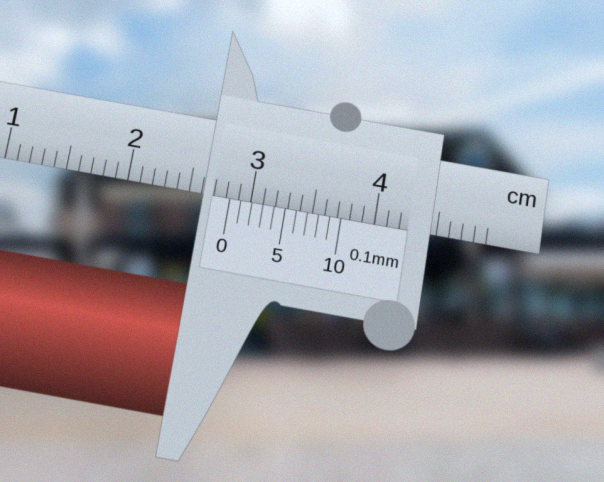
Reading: 28.3 (mm)
